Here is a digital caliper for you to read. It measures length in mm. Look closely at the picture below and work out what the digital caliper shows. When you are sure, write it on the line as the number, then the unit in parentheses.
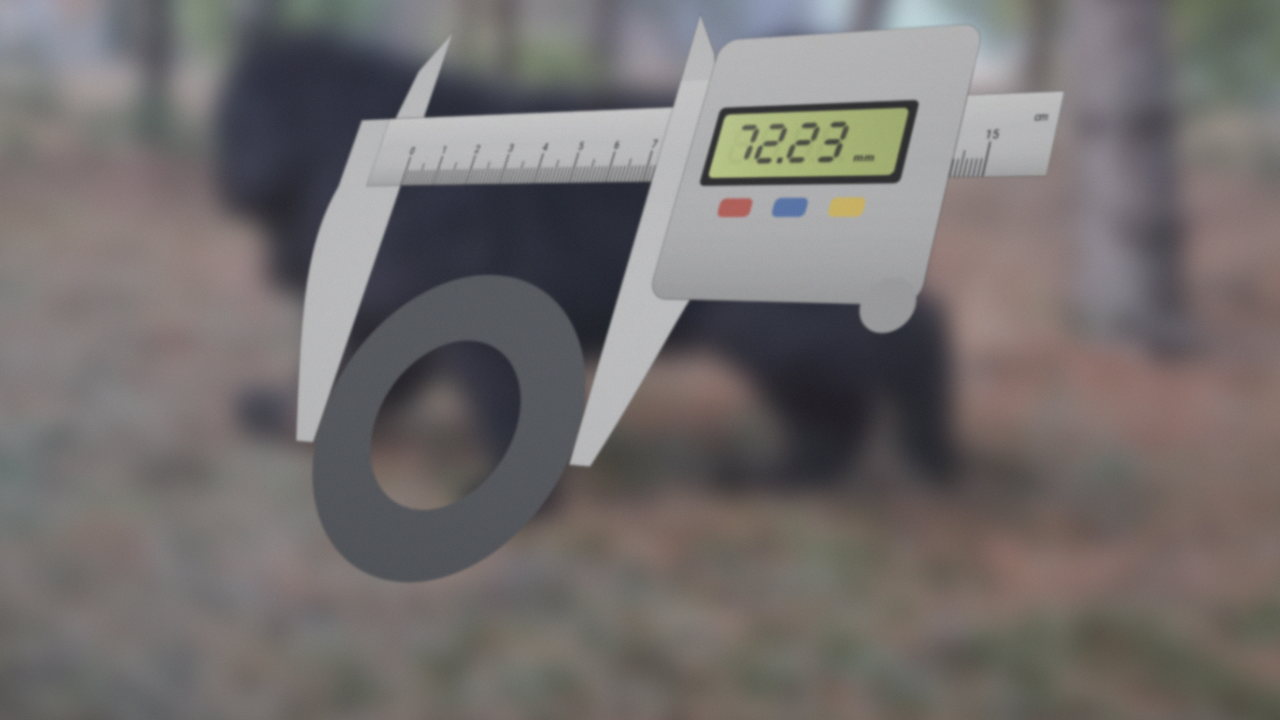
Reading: 72.23 (mm)
